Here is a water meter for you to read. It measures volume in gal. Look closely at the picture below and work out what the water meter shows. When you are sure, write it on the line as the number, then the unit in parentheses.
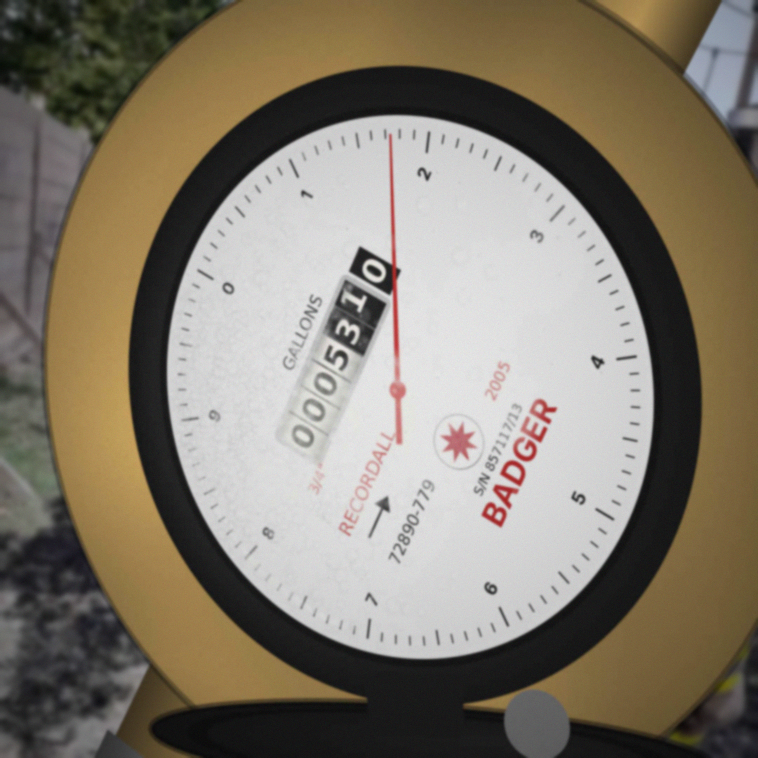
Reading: 5311.7 (gal)
